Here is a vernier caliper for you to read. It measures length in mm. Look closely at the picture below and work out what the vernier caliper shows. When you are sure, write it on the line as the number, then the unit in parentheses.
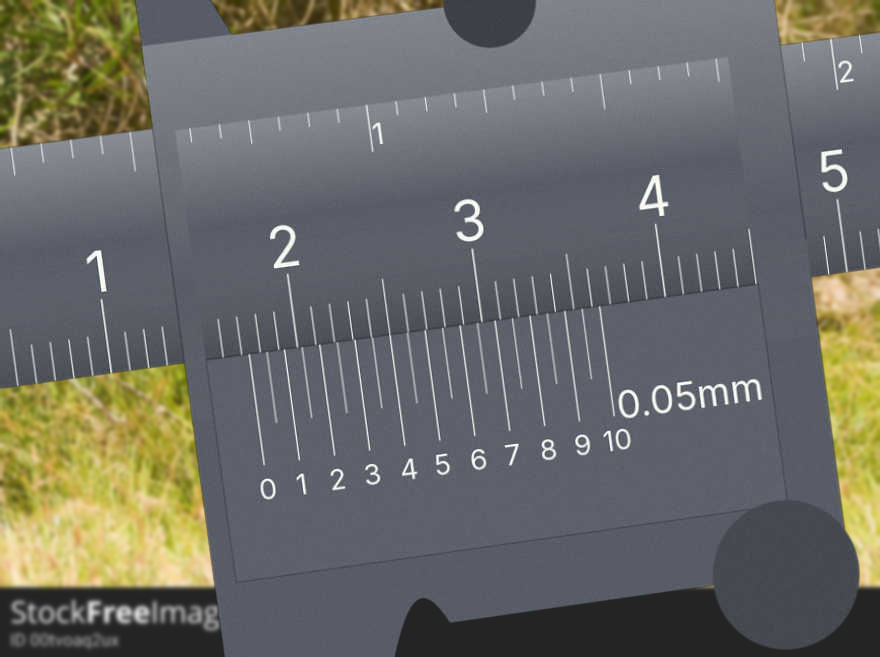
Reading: 17.4 (mm)
